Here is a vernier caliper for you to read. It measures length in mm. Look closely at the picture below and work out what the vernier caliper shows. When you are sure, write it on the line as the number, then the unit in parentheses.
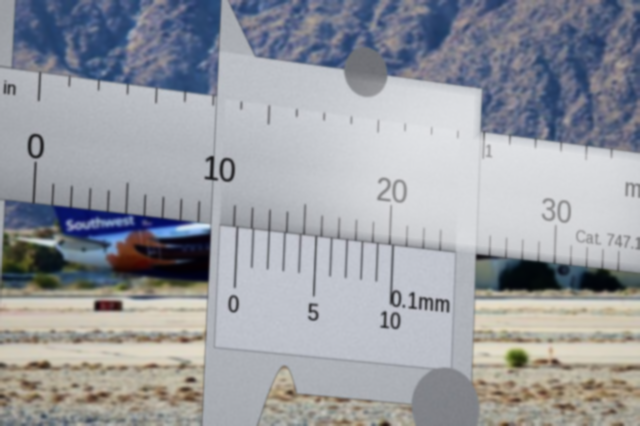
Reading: 11.2 (mm)
